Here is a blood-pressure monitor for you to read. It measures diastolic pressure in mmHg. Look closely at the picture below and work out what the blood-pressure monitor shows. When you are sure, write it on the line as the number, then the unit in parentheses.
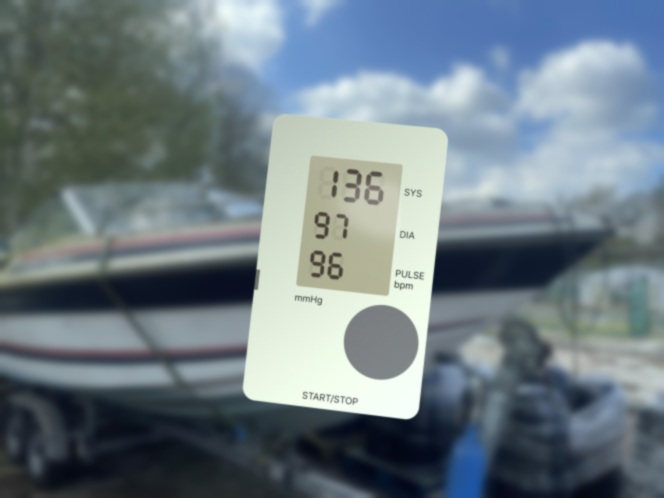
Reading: 97 (mmHg)
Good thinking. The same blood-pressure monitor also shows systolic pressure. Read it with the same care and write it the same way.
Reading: 136 (mmHg)
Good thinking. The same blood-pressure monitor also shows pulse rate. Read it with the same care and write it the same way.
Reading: 96 (bpm)
